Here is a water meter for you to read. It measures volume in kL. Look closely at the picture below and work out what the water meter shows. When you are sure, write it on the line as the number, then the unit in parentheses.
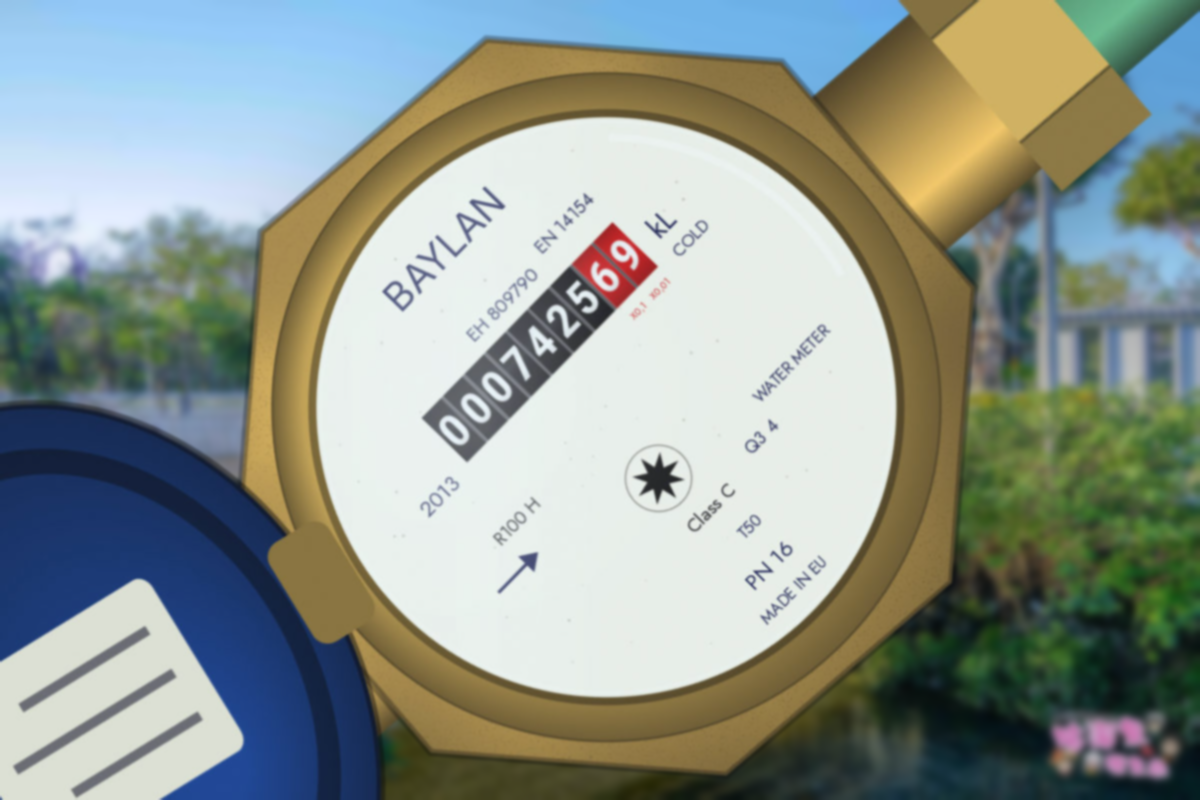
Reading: 7425.69 (kL)
